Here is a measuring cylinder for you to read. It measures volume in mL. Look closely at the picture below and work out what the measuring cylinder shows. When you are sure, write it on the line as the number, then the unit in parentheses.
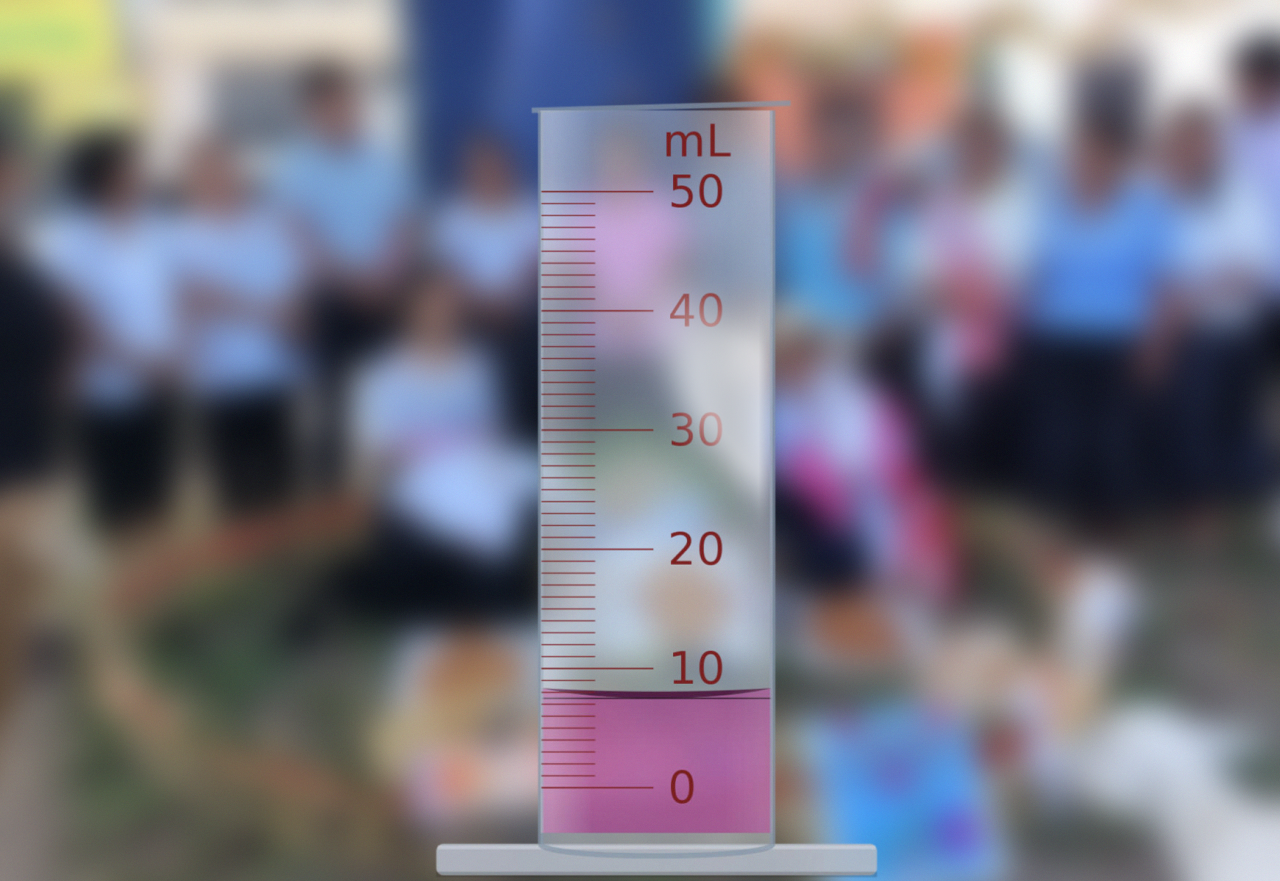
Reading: 7.5 (mL)
